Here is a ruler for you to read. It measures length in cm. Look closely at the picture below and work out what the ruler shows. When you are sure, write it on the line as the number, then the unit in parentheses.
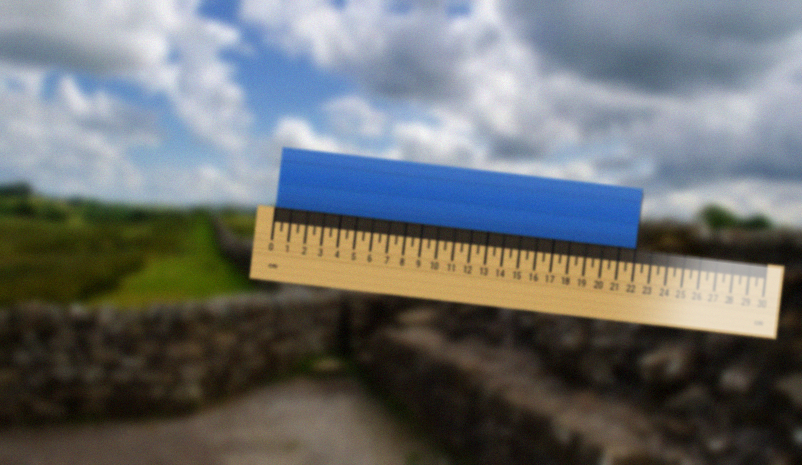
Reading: 22 (cm)
